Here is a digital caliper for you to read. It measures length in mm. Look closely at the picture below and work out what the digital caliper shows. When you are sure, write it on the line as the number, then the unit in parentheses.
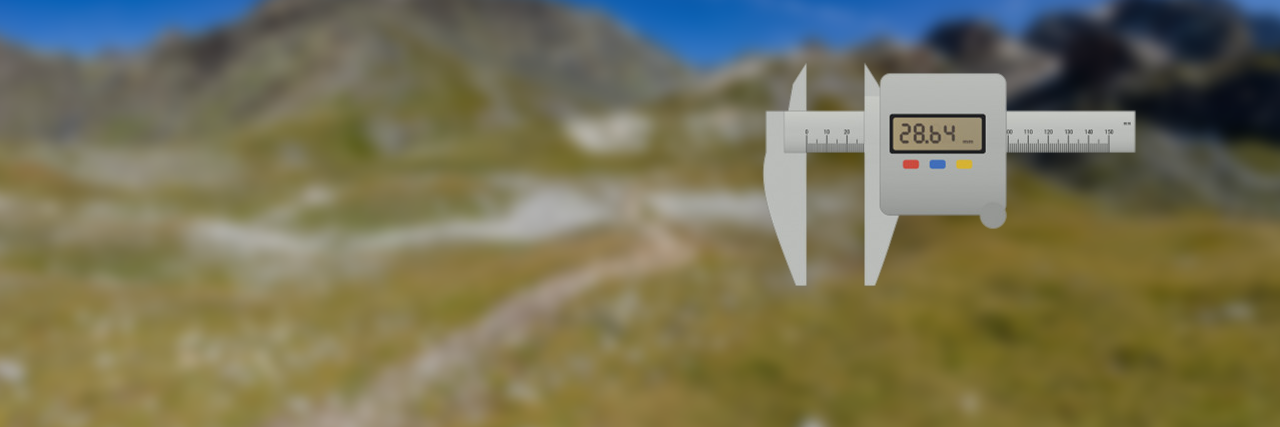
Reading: 28.64 (mm)
